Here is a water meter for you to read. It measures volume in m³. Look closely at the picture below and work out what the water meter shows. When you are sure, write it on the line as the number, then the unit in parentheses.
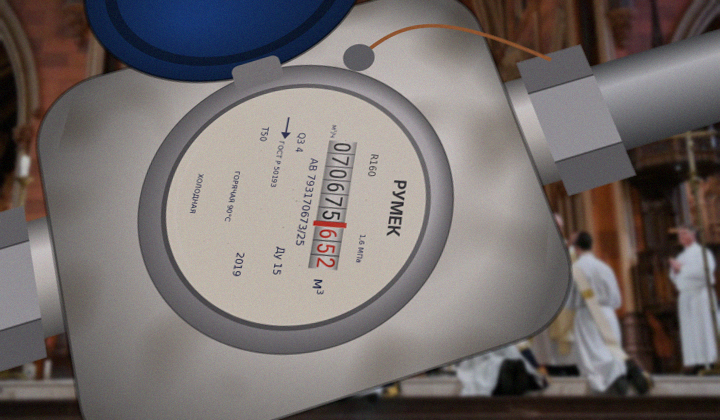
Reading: 70675.652 (m³)
